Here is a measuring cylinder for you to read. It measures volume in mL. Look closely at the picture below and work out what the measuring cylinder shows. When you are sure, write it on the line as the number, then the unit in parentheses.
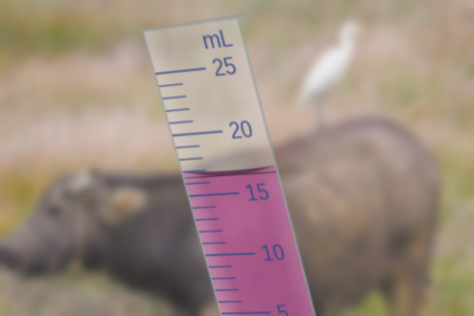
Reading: 16.5 (mL)
